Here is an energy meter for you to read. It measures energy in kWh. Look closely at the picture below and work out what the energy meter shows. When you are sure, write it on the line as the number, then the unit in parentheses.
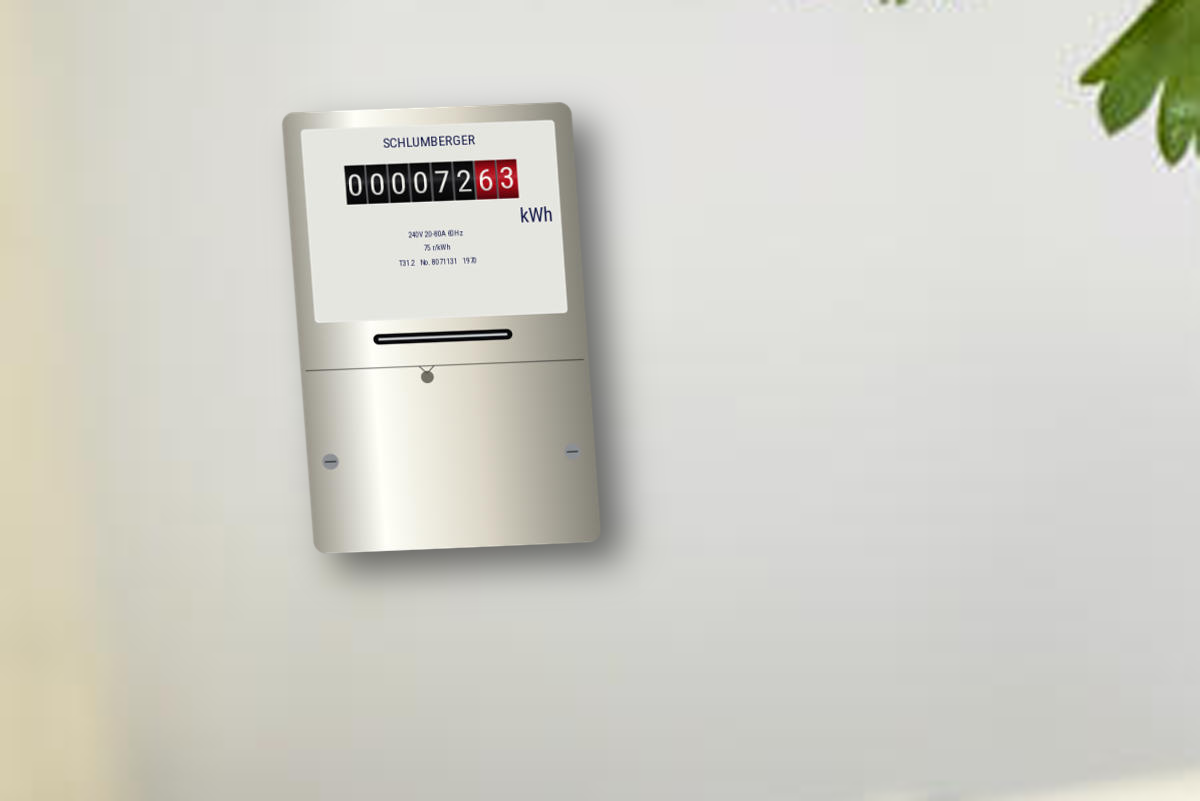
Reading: 72.63 (kWh)
